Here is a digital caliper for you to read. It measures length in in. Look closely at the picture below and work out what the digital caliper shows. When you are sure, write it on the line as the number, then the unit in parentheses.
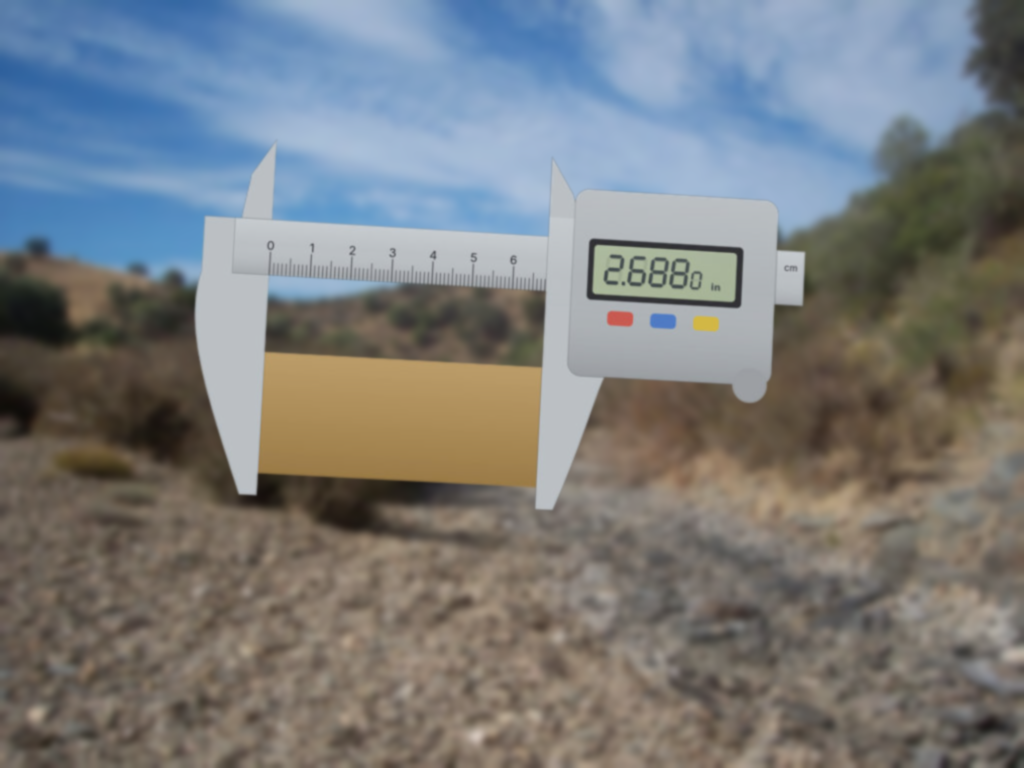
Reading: 2.6880 (in)
